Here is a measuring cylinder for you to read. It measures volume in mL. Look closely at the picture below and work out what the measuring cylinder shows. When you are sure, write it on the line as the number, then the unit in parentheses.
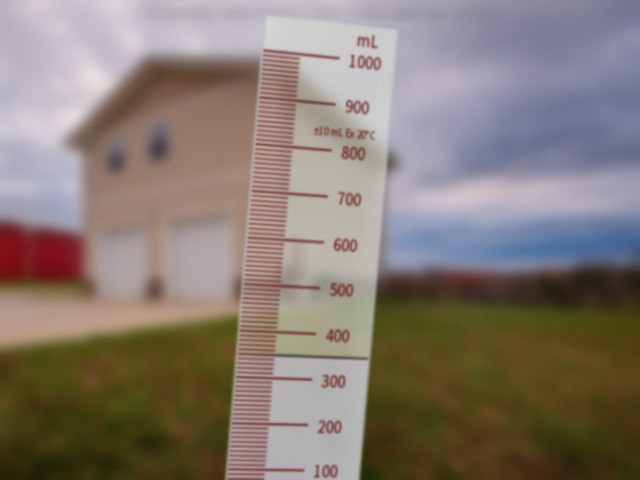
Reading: 350 (mL)
